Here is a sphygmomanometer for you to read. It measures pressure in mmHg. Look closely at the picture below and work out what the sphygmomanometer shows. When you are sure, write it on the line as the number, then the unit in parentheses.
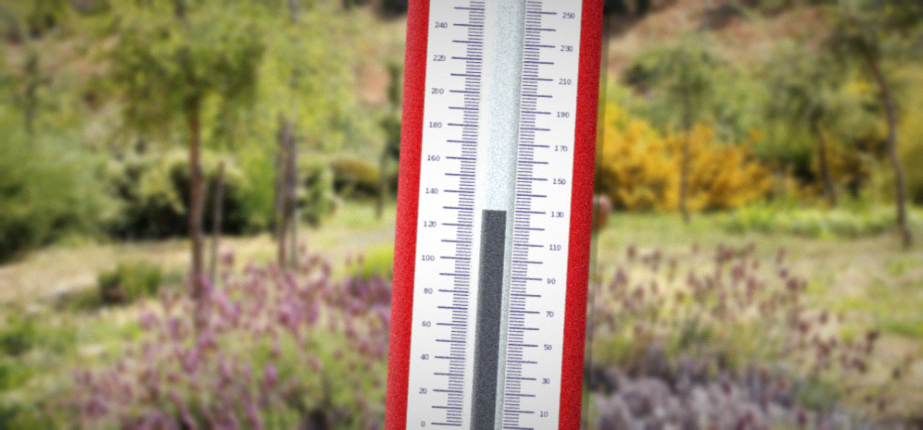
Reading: 130 (mmHg)
